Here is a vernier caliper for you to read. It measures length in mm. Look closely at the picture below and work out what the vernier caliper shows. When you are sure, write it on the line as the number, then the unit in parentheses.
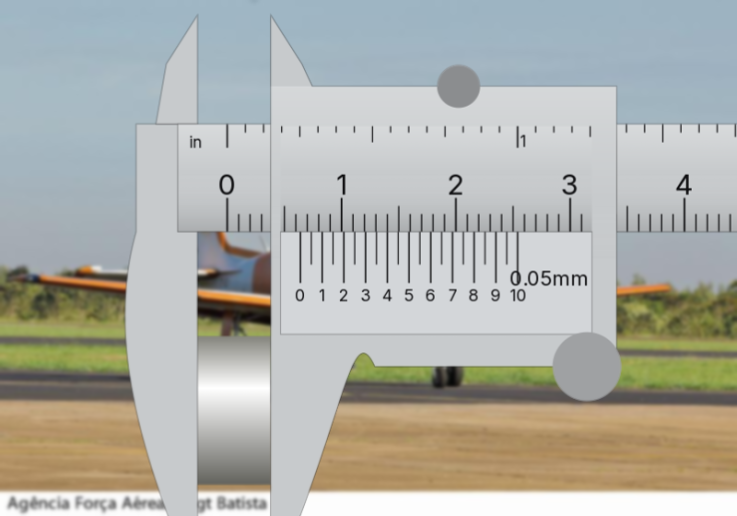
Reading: 6.4 (mm)
